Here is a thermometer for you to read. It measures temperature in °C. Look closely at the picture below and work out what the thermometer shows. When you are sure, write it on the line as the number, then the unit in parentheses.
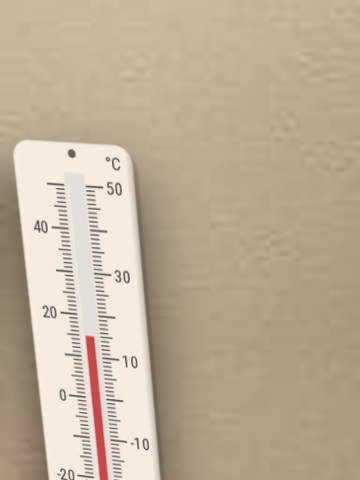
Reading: 15 (°C)
